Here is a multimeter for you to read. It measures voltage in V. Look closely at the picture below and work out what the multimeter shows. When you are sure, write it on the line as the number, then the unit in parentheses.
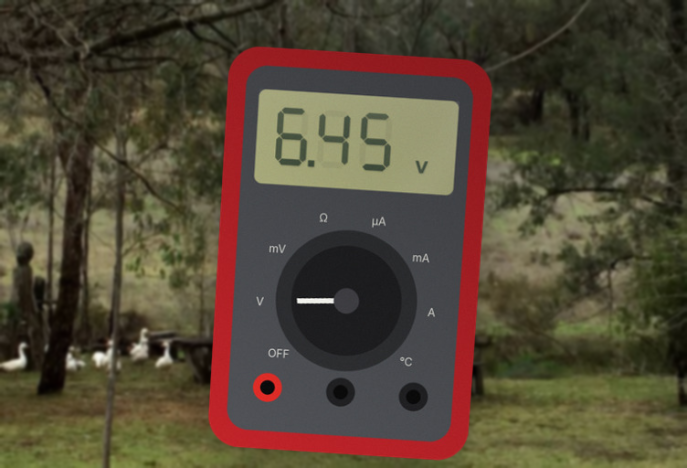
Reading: 6.45 (V)
